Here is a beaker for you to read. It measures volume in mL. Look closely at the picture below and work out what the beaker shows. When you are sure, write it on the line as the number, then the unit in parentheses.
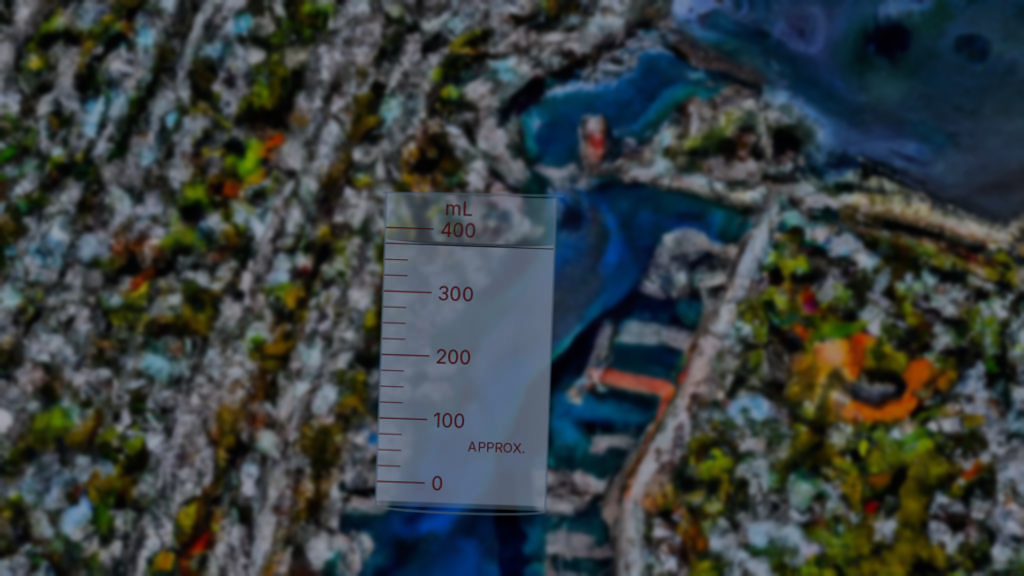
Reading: 375 (mL)
